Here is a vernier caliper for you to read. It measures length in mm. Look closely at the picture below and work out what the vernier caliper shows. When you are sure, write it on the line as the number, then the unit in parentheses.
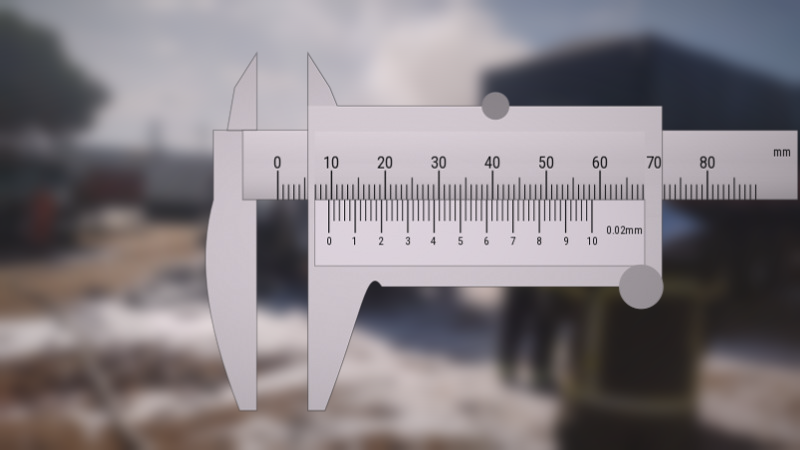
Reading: 9.5 (mm)
